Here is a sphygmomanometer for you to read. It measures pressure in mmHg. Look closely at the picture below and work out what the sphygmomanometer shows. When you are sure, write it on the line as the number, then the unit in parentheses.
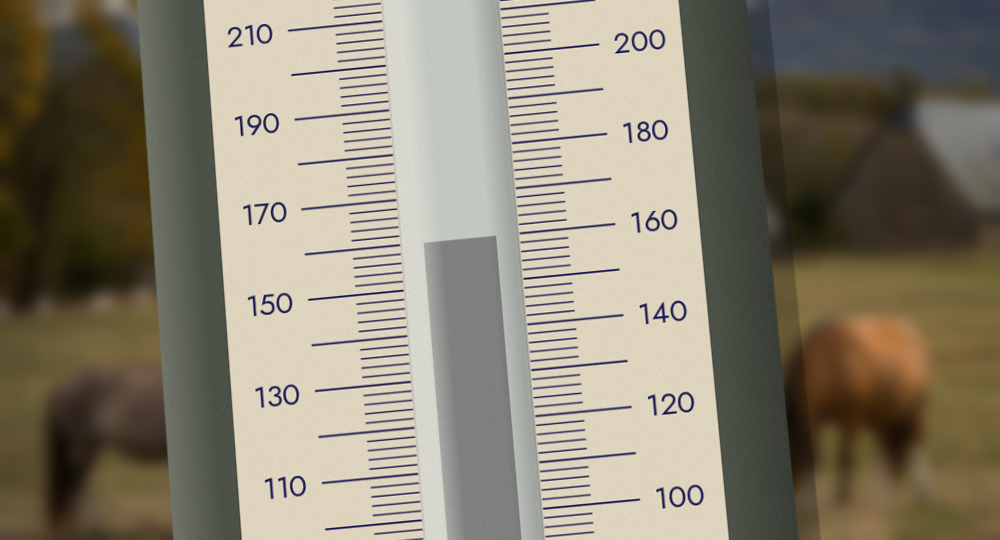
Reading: 160 (mmHg)
